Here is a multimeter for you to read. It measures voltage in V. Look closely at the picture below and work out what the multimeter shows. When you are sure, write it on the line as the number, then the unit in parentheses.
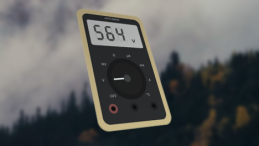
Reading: 564 (V)
